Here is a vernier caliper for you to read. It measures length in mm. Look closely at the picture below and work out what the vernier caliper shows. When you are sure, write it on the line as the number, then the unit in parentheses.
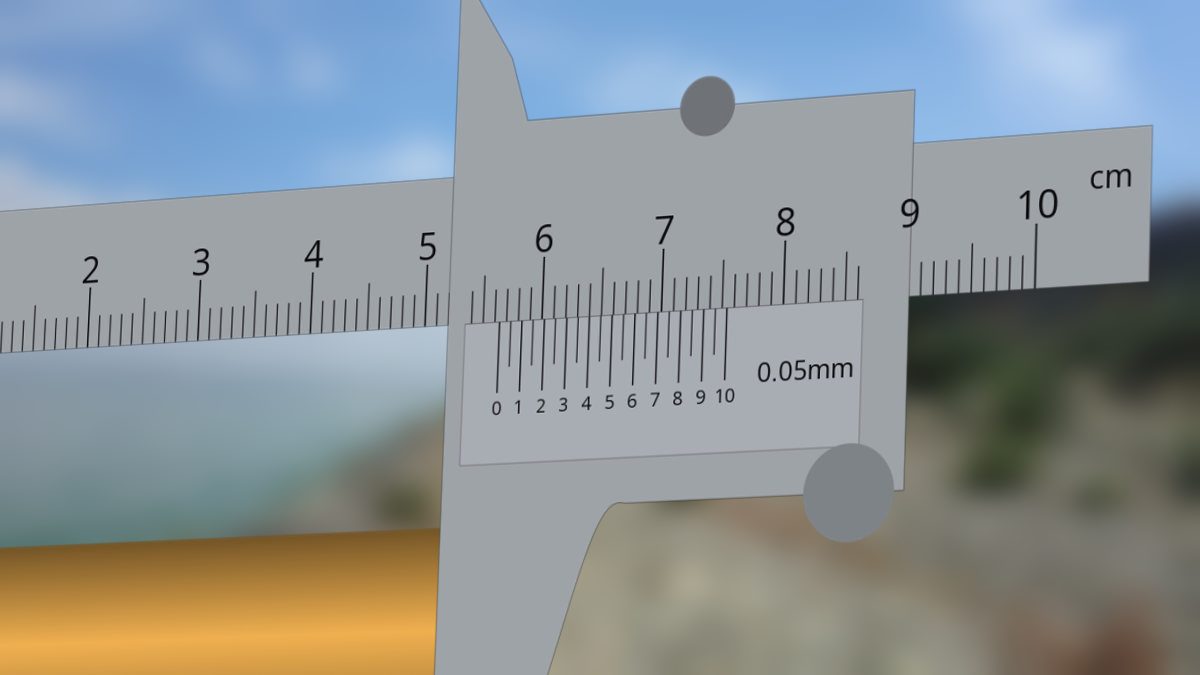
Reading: 56.4 (mm)
